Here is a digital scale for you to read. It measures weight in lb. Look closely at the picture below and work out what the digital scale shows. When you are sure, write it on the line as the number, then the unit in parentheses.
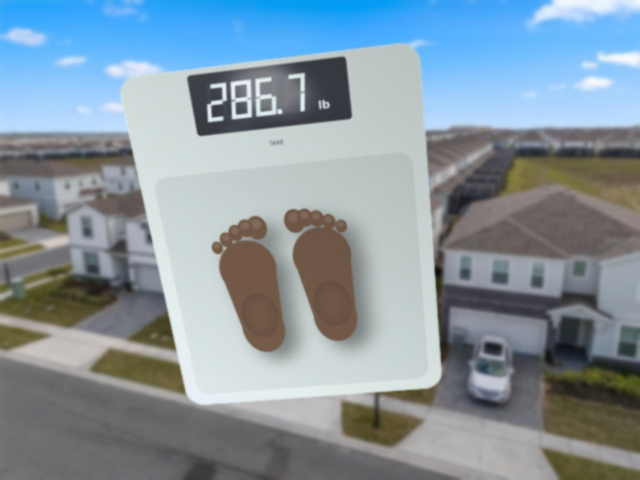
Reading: 286.7 (lb)
